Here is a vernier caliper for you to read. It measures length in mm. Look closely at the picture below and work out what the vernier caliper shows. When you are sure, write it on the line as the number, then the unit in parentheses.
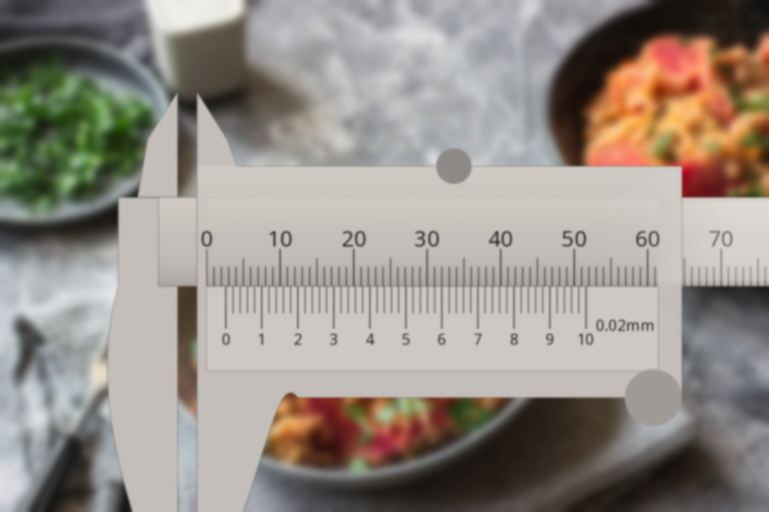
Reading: 2.6 (mm)
